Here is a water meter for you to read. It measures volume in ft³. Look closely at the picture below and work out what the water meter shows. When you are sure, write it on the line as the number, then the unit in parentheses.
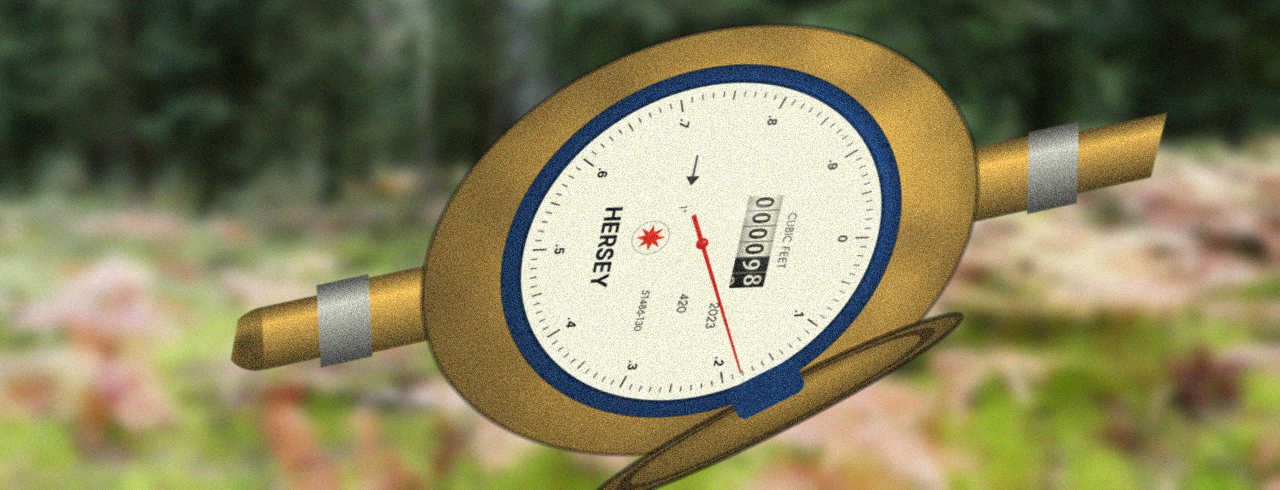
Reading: 98.18 (ft³)
